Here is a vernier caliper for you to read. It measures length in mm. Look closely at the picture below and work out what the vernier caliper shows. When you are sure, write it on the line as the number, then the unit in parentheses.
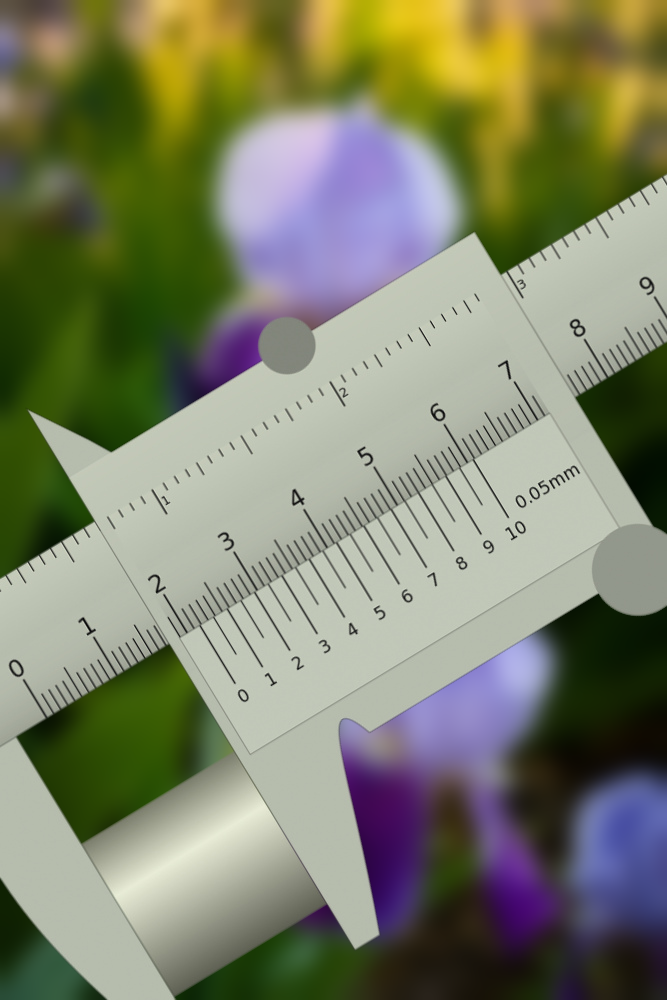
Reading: 21.8 (mm)
